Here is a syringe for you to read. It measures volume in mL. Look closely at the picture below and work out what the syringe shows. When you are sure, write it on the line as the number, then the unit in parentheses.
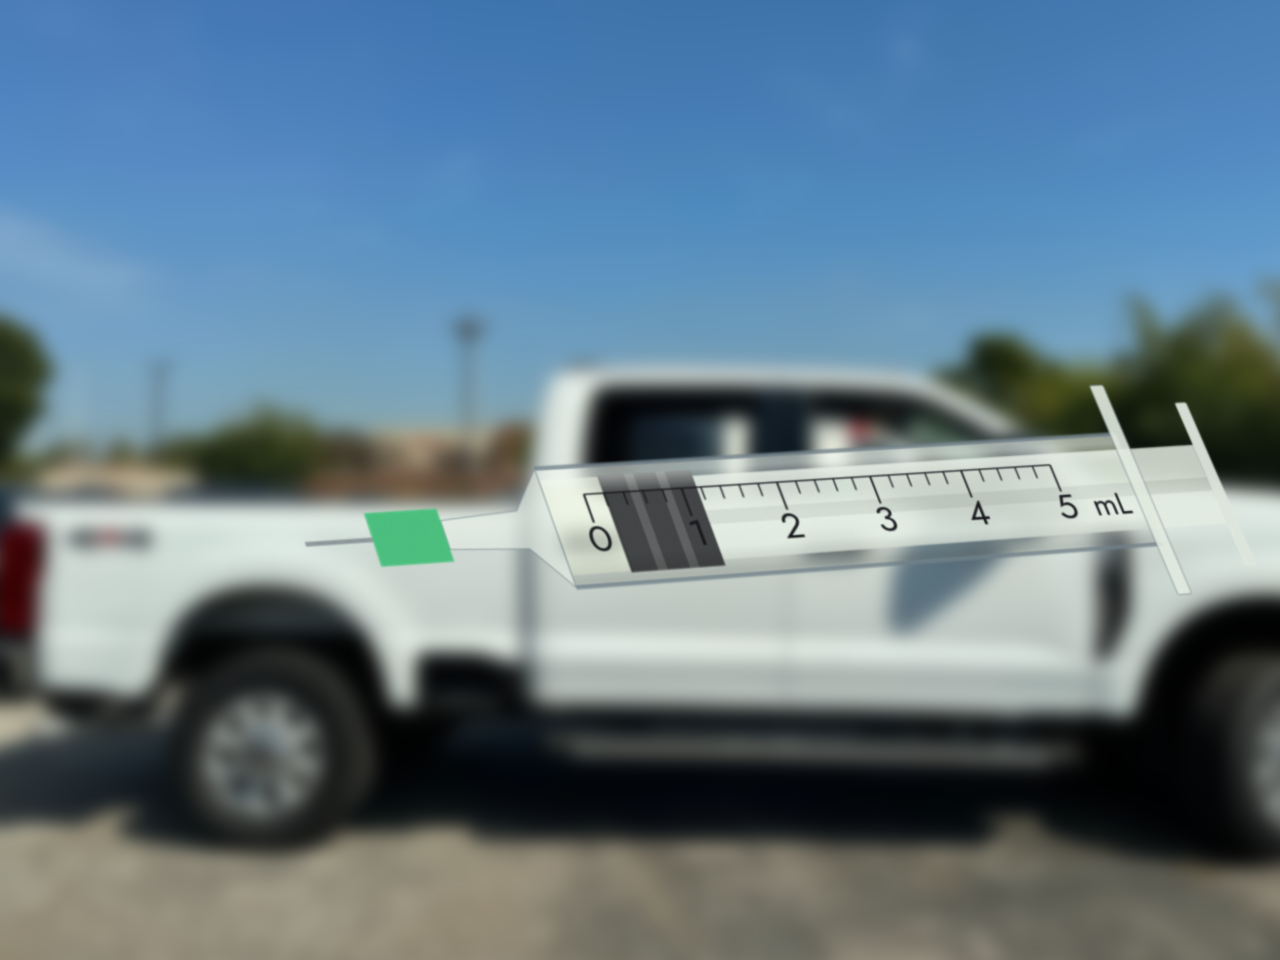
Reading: 0.2 (mL)
